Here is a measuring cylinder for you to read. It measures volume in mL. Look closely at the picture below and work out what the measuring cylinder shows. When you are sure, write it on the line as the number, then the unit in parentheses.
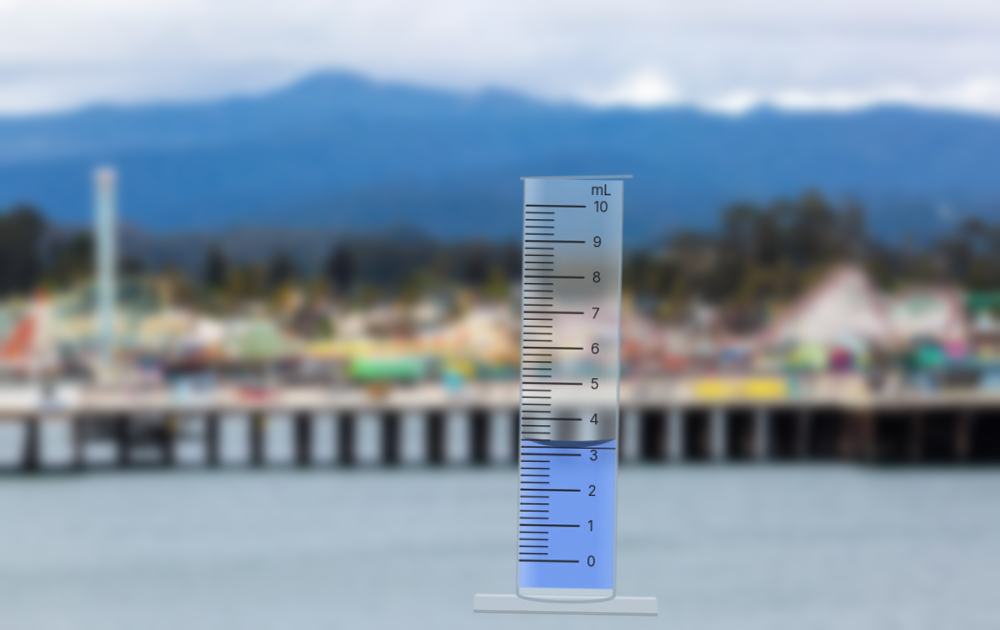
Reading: 3.2 (mL)
